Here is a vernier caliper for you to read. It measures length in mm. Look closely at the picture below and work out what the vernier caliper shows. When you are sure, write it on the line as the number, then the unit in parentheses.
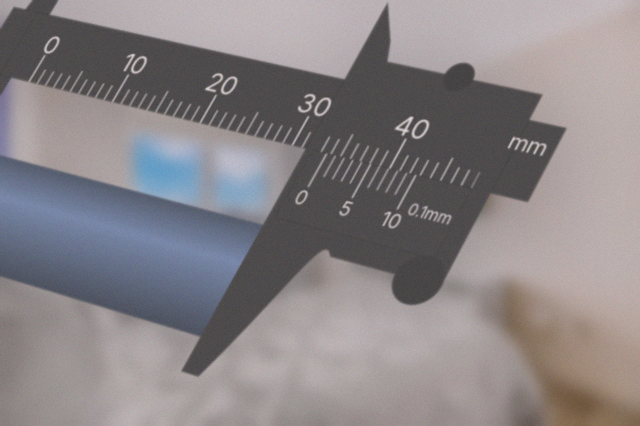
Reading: 33.6 (mm)
